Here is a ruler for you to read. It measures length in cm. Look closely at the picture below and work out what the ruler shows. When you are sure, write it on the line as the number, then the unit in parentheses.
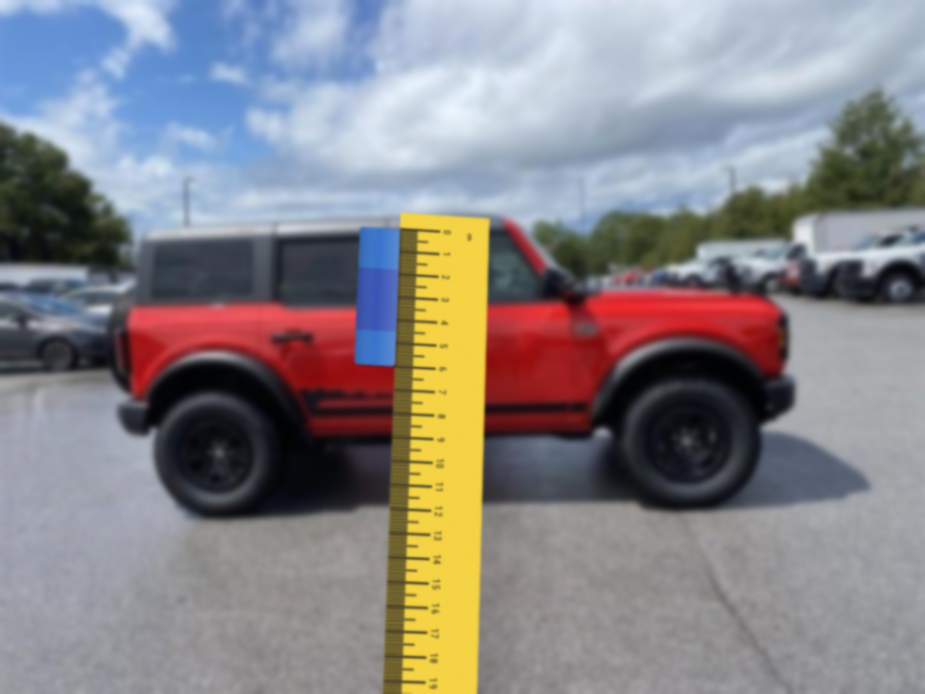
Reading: 6 (cm)
